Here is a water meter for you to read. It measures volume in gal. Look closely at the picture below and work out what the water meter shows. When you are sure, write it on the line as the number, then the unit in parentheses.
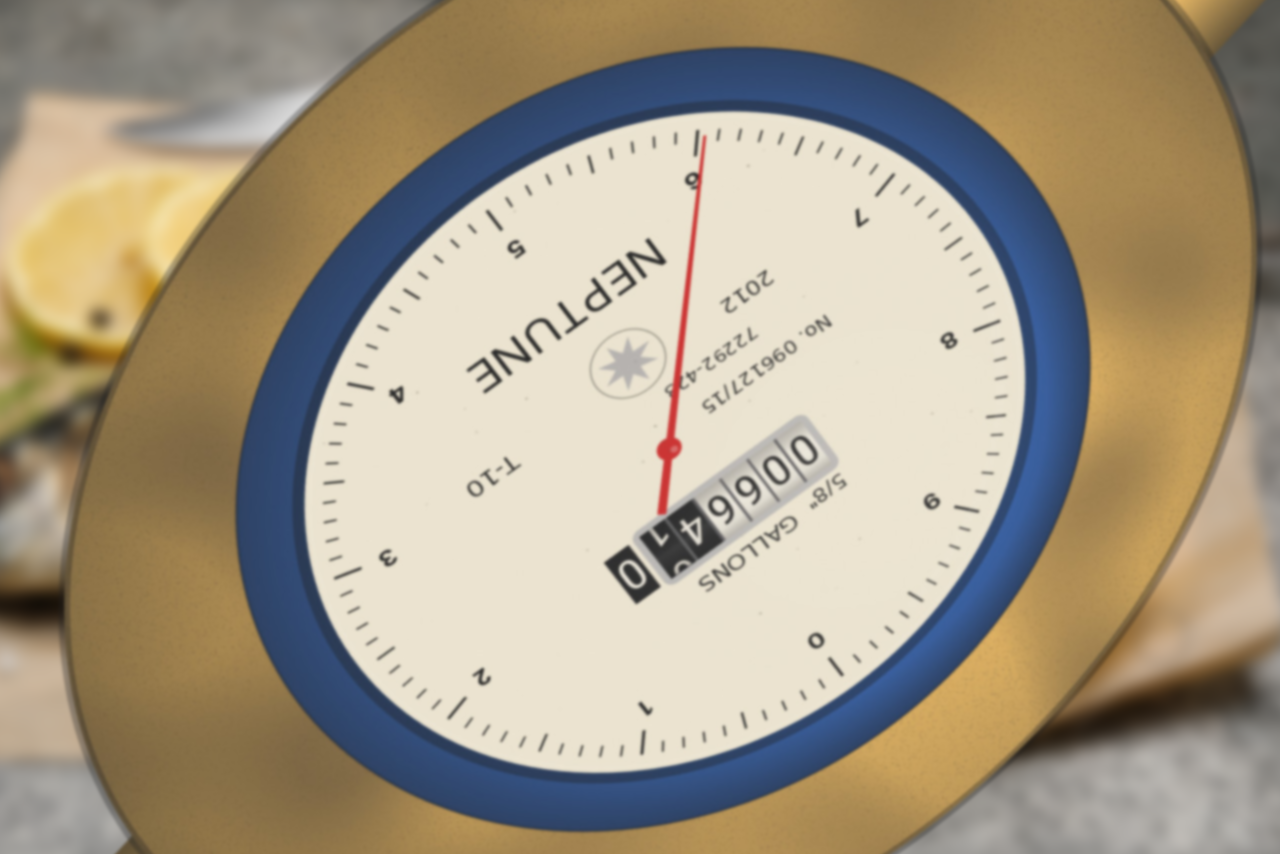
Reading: 66406.0 (gal)
